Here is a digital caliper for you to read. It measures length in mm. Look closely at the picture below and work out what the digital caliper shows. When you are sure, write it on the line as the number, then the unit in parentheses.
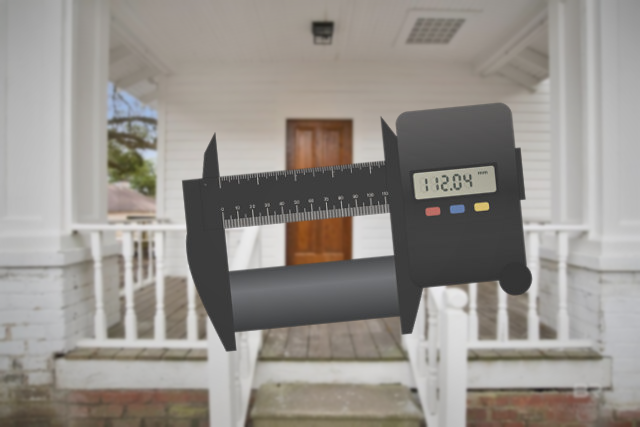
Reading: 112.04 (mm)
